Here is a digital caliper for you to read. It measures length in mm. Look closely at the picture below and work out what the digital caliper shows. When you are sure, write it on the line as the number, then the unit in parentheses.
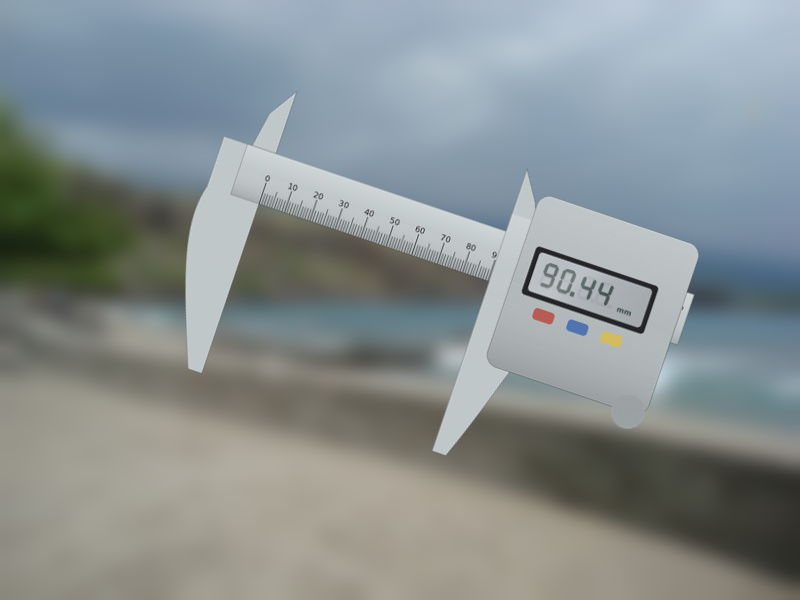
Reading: 90.44 (mm)
